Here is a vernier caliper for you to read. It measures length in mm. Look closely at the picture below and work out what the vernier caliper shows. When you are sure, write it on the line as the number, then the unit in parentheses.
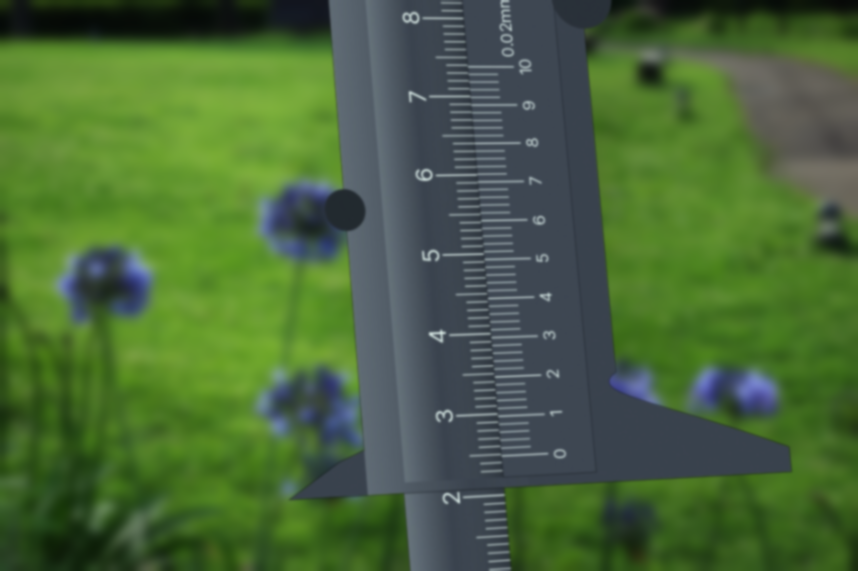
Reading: 24.8 (mm)
